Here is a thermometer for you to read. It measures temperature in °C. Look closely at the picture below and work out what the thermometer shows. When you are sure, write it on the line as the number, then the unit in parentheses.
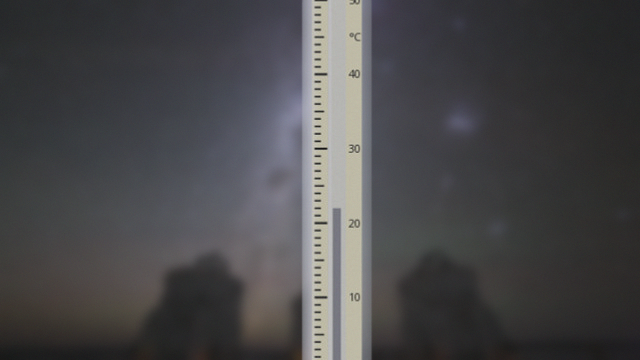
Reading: 22 (°C)
